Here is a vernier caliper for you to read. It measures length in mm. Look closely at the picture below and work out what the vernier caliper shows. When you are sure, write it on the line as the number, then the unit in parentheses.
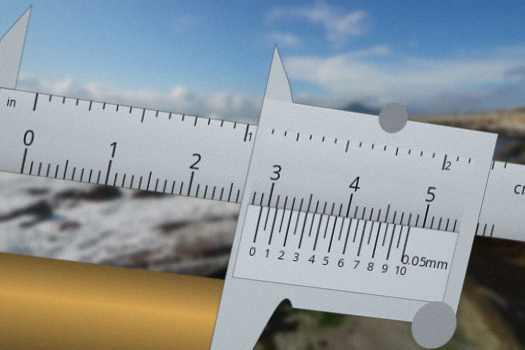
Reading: 29.2 (mm)
